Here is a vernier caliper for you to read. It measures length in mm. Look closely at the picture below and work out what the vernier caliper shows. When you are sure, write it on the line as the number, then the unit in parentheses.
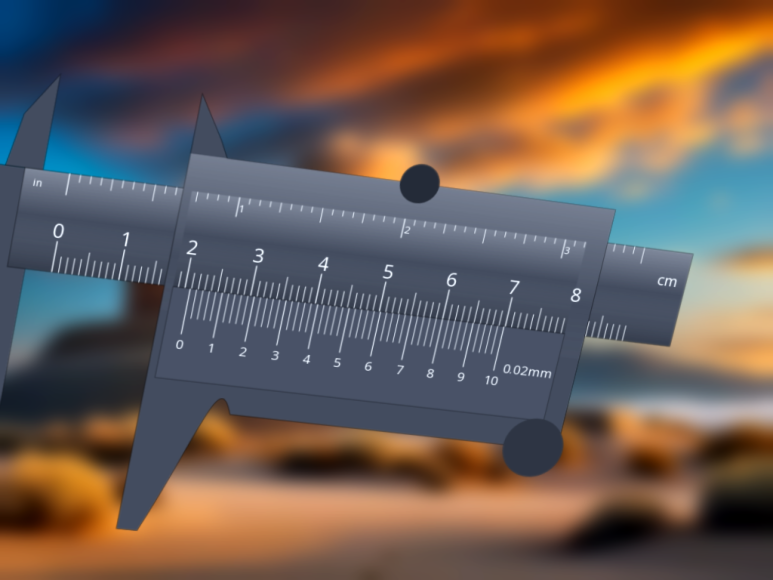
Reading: 20.8 (mm)
